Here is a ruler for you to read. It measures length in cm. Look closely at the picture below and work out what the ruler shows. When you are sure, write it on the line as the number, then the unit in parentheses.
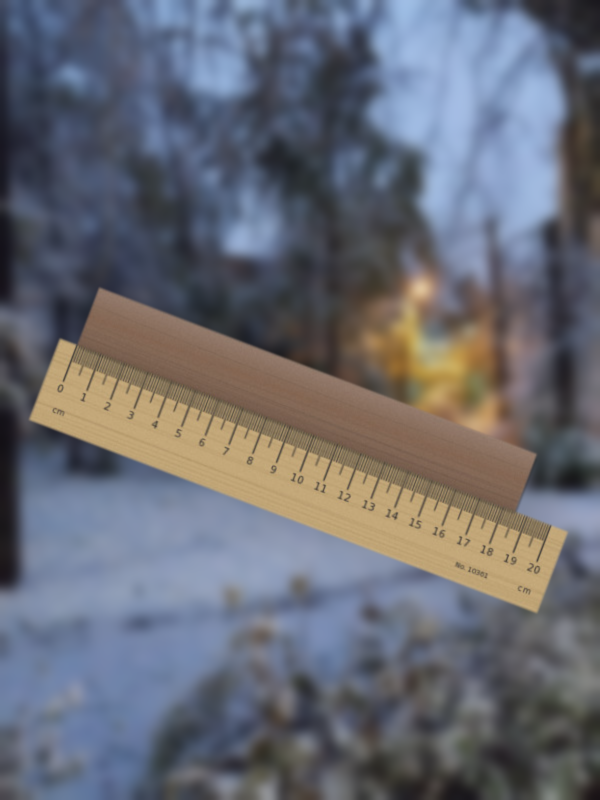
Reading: 18.5 (cm)
